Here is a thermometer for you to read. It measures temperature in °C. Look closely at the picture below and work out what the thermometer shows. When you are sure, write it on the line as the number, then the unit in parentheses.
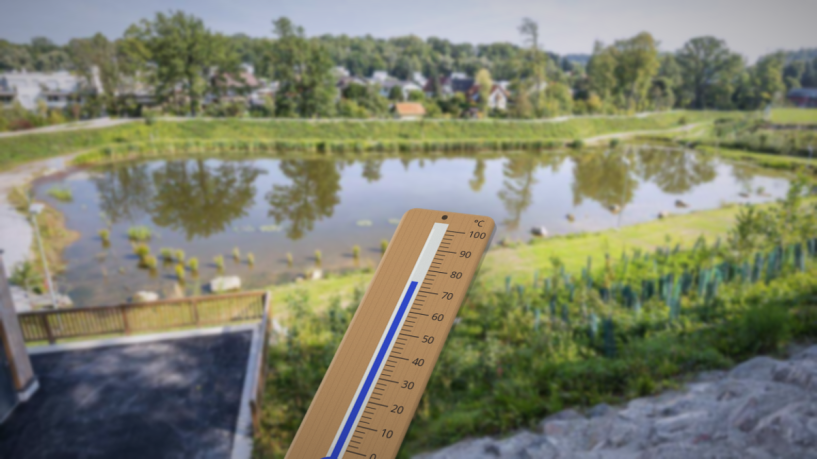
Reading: 74 (°C)
